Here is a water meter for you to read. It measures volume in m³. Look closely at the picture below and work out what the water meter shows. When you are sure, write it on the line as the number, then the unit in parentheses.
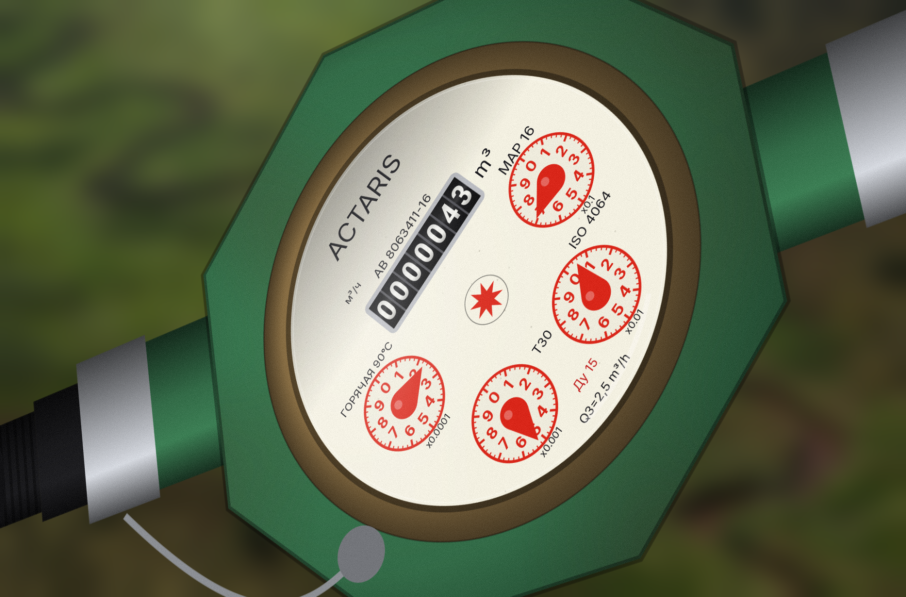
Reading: 43.7052 (m³)
